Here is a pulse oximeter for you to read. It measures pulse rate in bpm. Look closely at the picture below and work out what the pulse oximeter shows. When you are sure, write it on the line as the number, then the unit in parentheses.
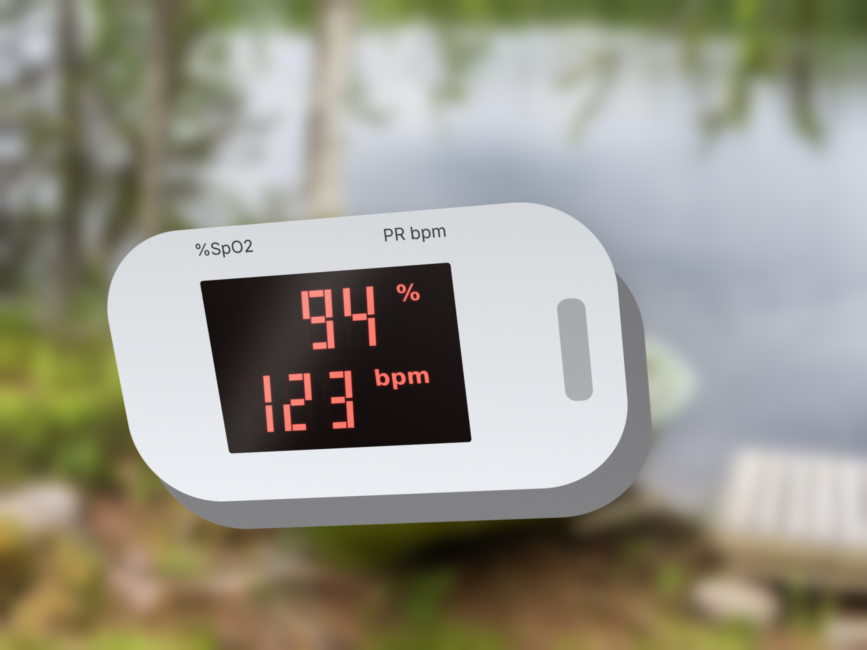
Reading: 123 (bpm)
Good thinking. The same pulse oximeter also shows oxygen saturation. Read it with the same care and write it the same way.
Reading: 94 (%)
